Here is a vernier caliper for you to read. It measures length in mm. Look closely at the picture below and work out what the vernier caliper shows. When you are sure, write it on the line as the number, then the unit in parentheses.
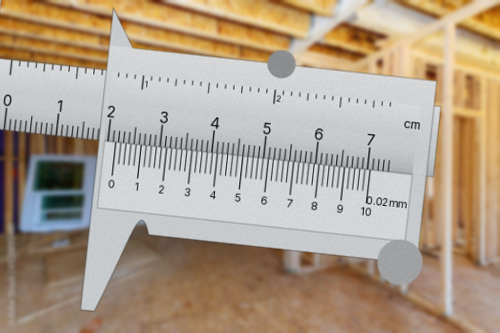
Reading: 21.5 (mm)
